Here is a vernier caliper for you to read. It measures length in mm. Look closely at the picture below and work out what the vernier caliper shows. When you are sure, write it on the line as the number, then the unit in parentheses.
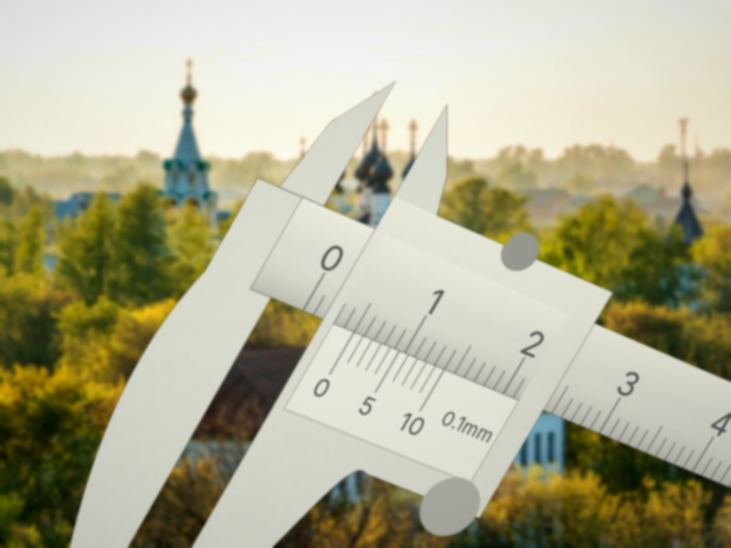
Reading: 5.0 (mm)
